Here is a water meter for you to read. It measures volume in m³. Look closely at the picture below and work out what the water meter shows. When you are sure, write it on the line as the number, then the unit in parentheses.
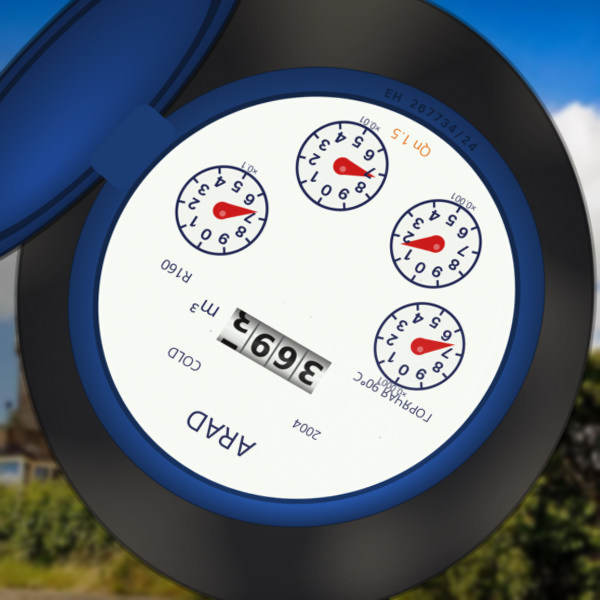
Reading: 3692.6716 (m³)
